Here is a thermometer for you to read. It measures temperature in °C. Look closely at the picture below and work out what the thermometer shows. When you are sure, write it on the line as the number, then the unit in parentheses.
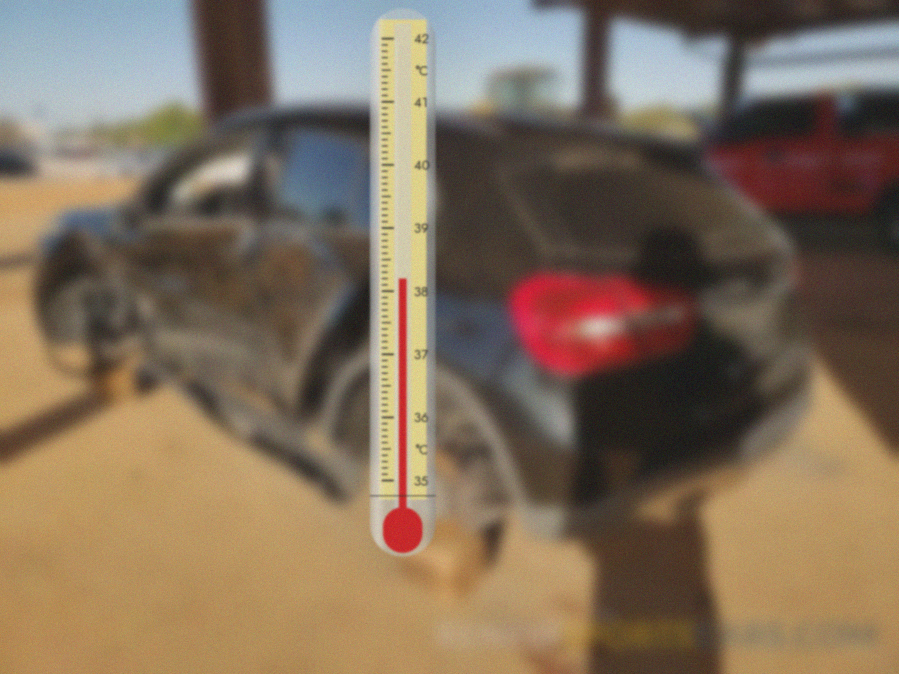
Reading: 38.2 (°C)
